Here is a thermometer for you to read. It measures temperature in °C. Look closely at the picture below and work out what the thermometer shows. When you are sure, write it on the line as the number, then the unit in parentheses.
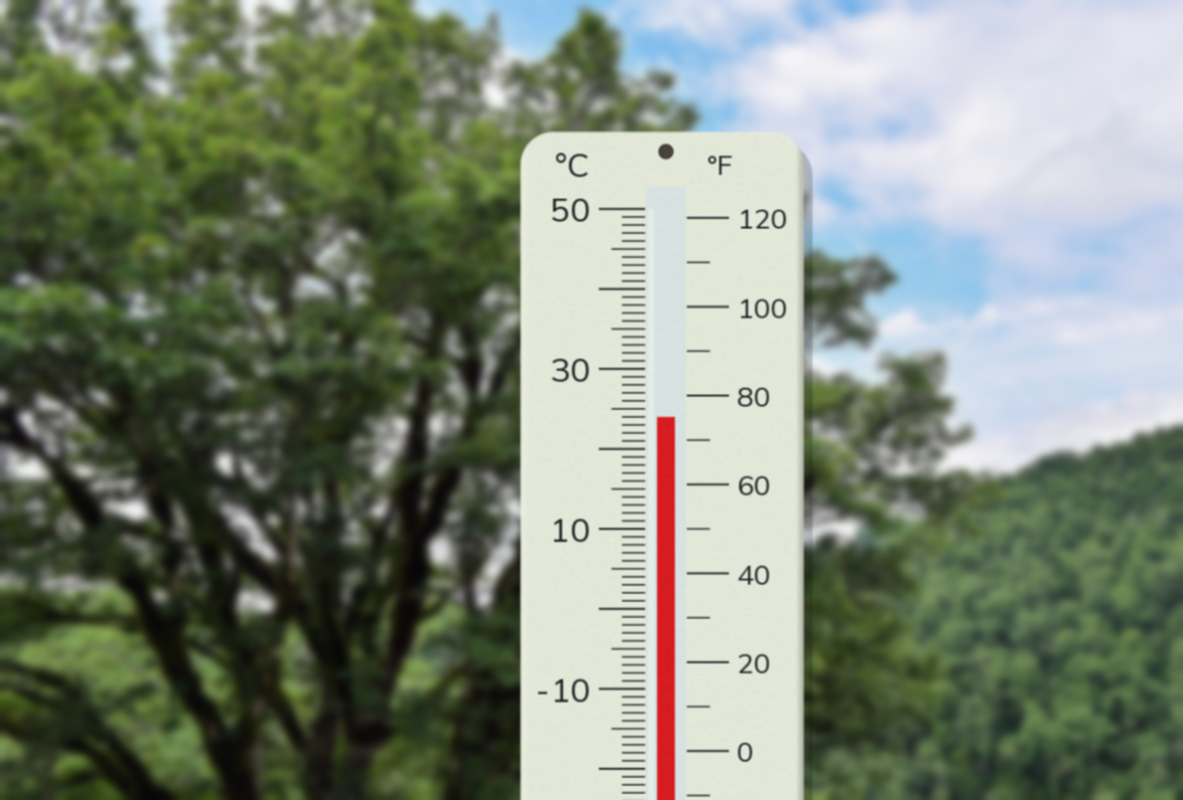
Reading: 24 (°C)
